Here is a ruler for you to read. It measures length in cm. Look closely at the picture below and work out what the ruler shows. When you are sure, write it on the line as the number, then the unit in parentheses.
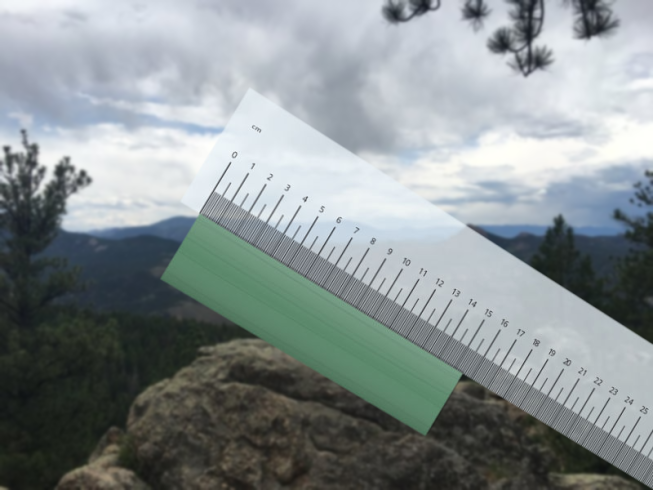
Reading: 15.5 (cm)
